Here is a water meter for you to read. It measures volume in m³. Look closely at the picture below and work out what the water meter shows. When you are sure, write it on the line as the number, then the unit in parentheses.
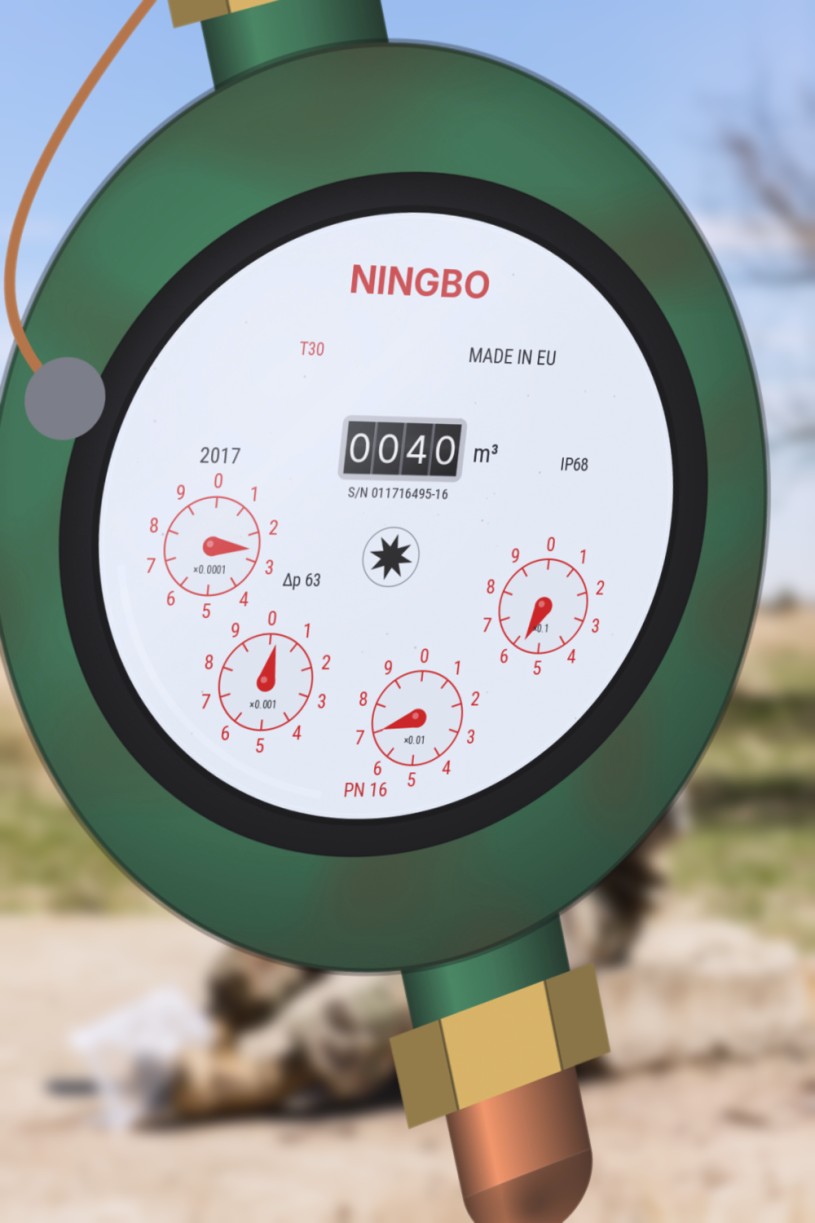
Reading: 40.5702 (m³)
